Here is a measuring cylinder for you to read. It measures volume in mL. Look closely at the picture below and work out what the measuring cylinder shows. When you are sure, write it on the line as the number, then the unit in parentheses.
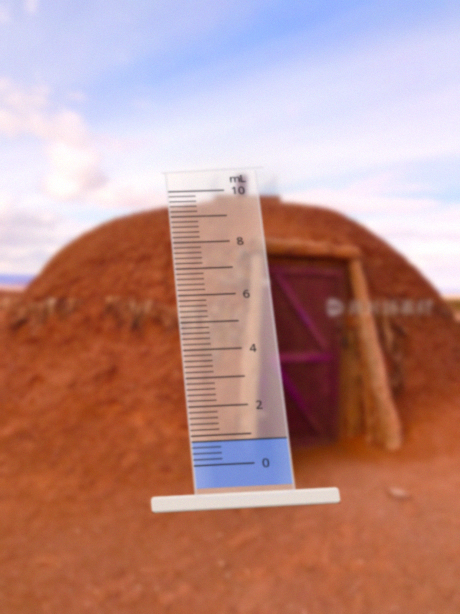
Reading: 0.8 (mL)
